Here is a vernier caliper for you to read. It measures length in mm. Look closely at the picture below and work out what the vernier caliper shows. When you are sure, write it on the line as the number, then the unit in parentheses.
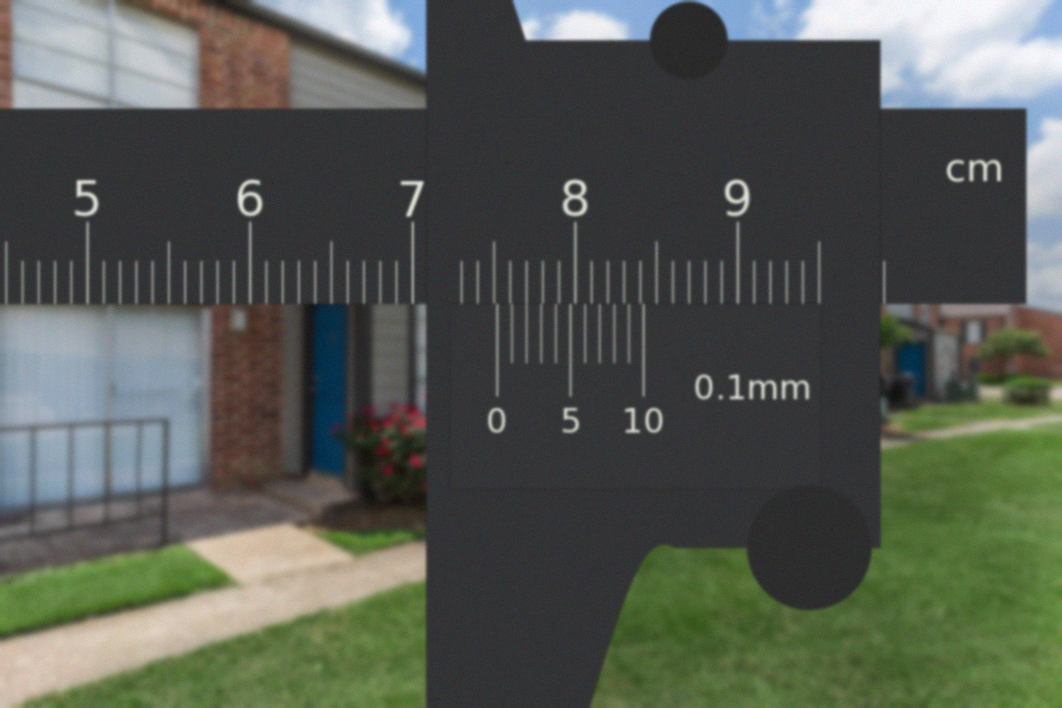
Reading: 75.2 (mm)
